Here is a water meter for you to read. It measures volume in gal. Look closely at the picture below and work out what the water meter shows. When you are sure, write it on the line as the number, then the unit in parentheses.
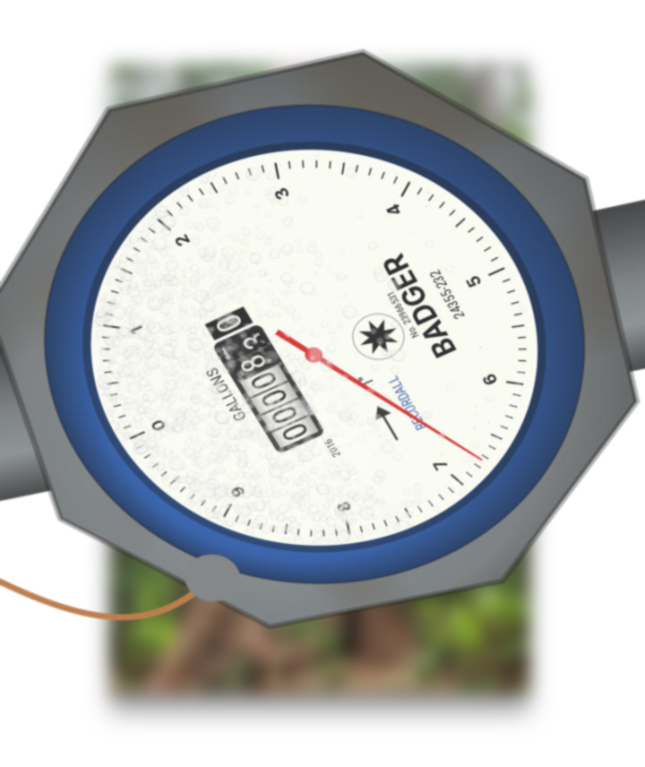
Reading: 826.7 (gal)
